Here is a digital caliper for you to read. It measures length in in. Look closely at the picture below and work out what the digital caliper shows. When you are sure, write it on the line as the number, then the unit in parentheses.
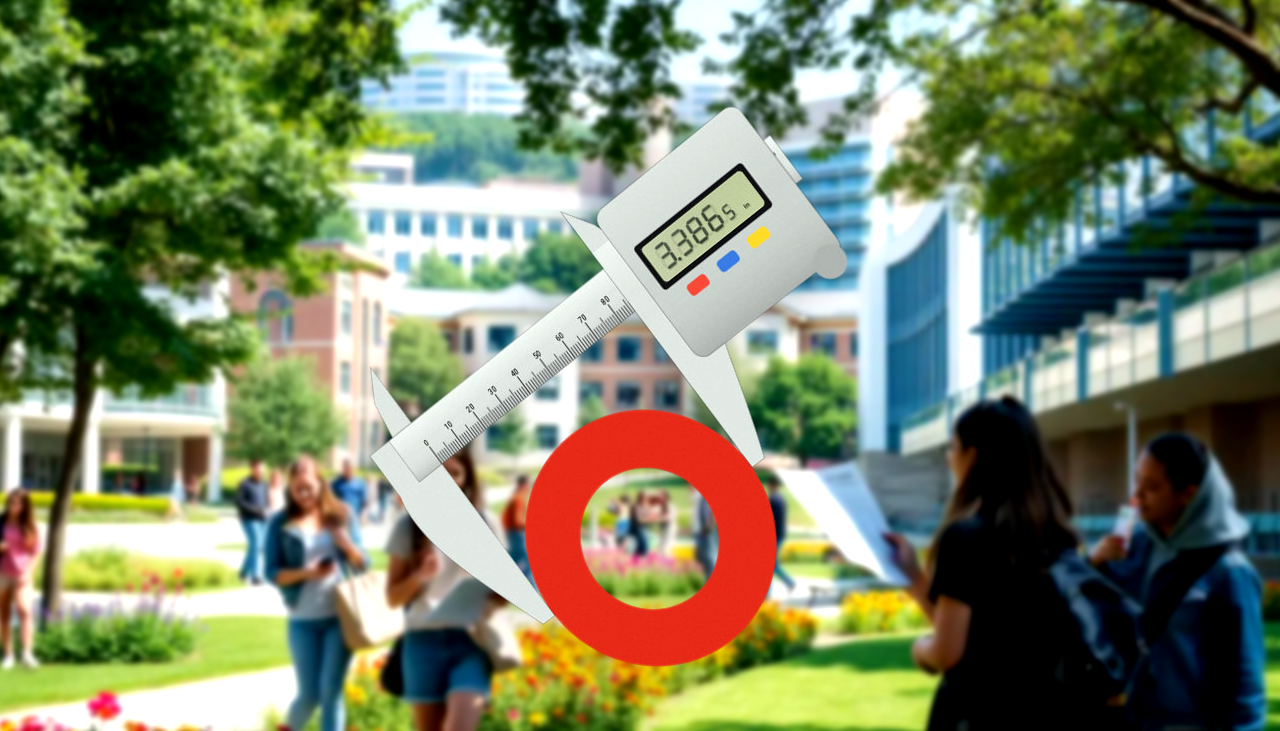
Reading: 3.3865 (in)
